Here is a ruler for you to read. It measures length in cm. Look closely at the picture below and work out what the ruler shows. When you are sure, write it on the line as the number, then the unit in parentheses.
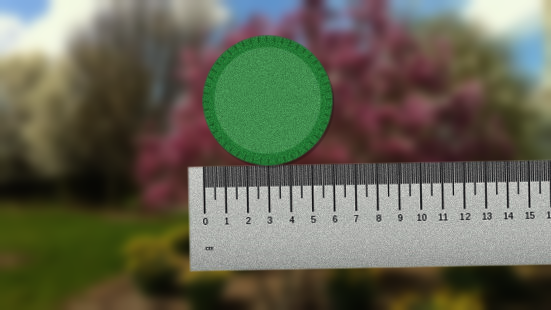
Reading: 6 (cm)
